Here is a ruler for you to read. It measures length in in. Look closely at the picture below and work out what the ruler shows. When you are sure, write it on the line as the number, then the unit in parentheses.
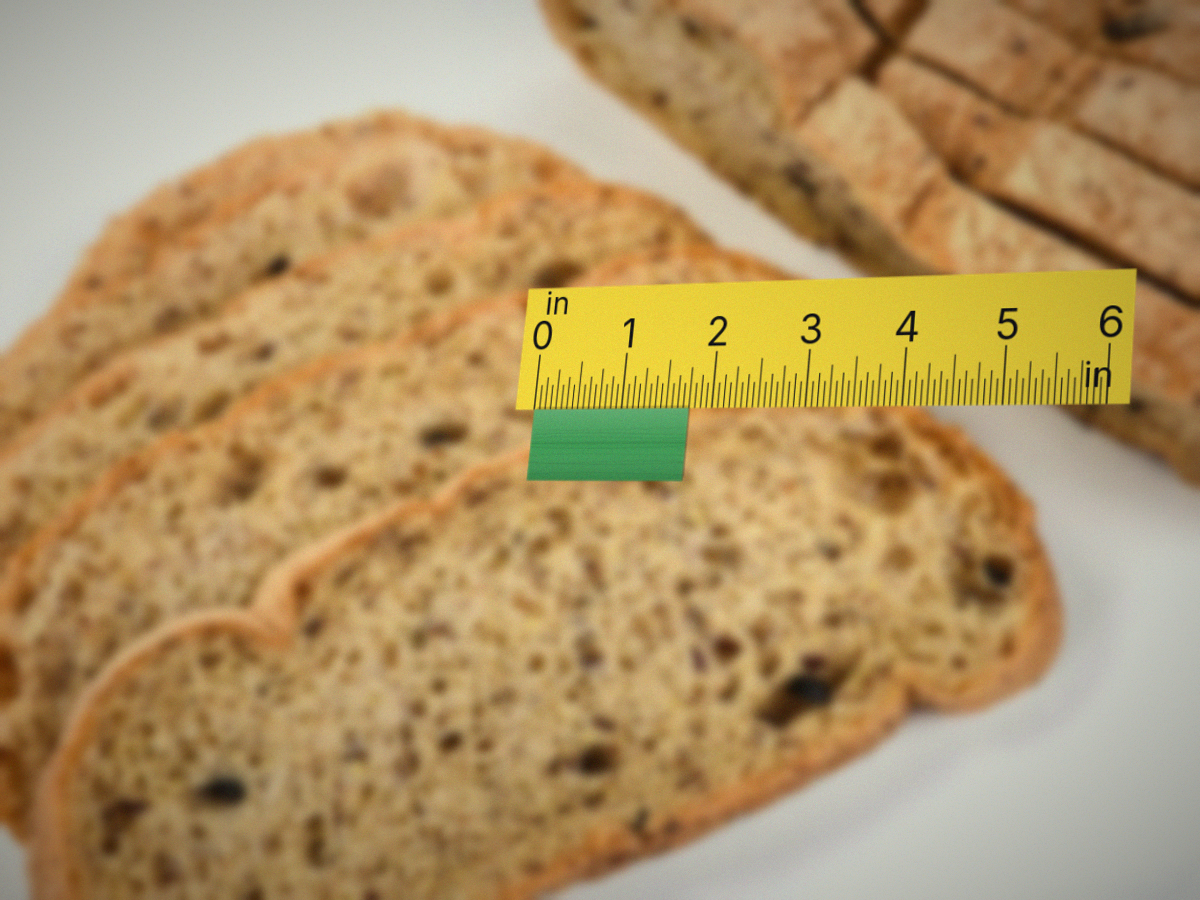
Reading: 1.75 (in)
